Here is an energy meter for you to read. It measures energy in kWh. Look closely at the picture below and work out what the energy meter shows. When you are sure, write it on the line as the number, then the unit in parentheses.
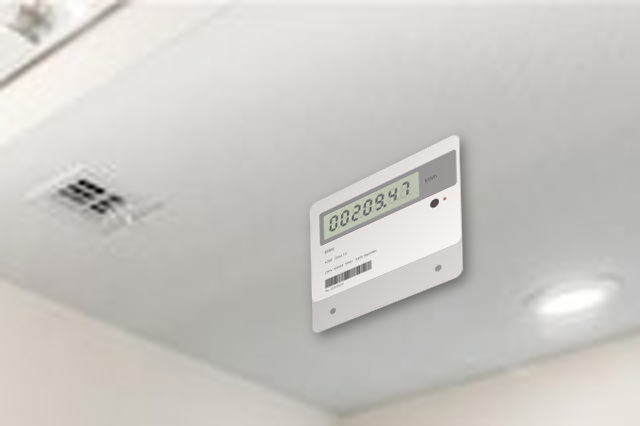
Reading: 209.47 (kWh)
